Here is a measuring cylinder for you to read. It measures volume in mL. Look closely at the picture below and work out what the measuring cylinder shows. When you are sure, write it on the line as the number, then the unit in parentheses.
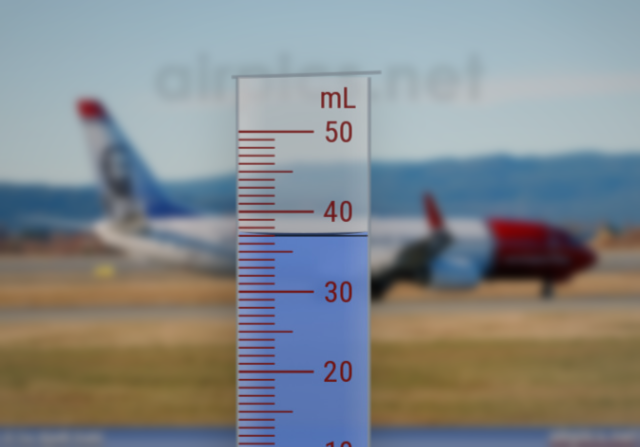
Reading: 37 (mL)
